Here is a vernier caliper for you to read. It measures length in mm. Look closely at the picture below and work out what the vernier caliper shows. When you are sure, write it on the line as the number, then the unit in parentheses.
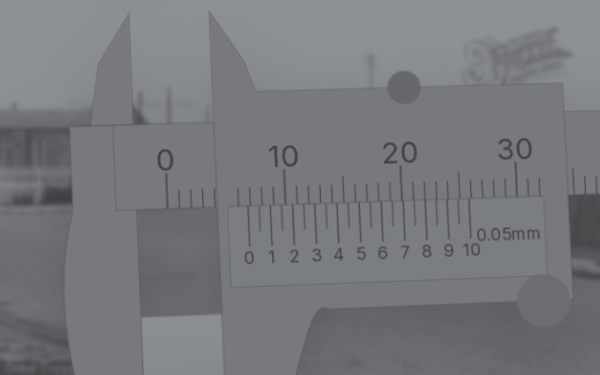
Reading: 6.8 (mm)
